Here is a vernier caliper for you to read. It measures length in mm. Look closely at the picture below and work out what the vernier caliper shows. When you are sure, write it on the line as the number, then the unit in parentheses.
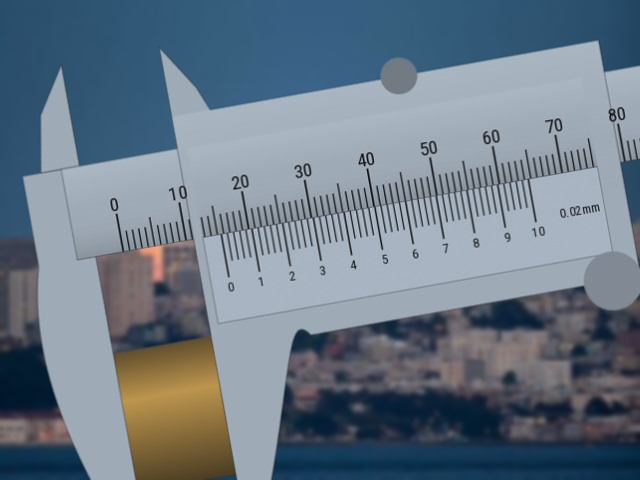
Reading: 15.6 (mm)
